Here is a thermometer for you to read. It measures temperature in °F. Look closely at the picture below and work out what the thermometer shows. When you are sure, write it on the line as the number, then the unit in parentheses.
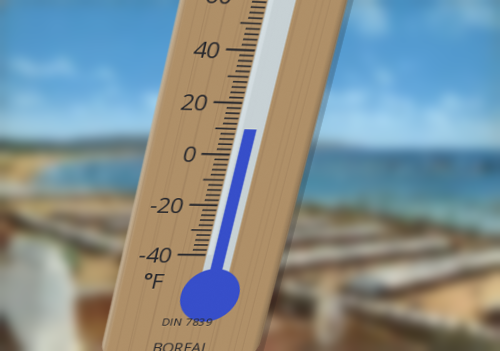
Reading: 10 (°F)
